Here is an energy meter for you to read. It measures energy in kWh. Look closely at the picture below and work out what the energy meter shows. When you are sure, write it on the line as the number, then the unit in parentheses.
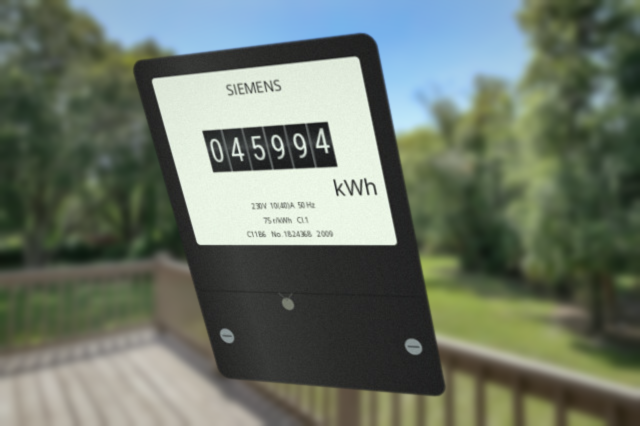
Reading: 45994 (kWh)
